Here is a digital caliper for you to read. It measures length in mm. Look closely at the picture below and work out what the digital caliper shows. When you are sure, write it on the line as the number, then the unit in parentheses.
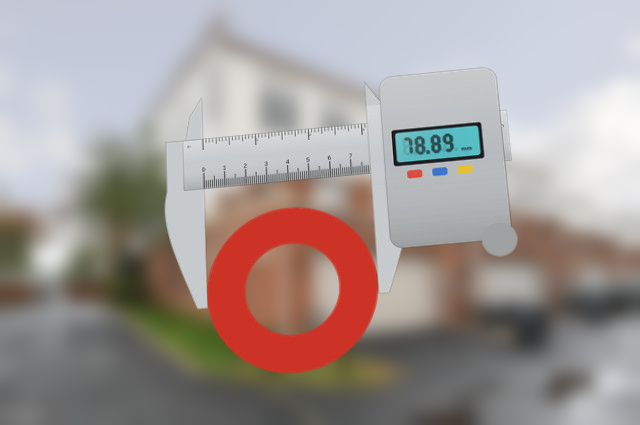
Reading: 78.89 (mm)
